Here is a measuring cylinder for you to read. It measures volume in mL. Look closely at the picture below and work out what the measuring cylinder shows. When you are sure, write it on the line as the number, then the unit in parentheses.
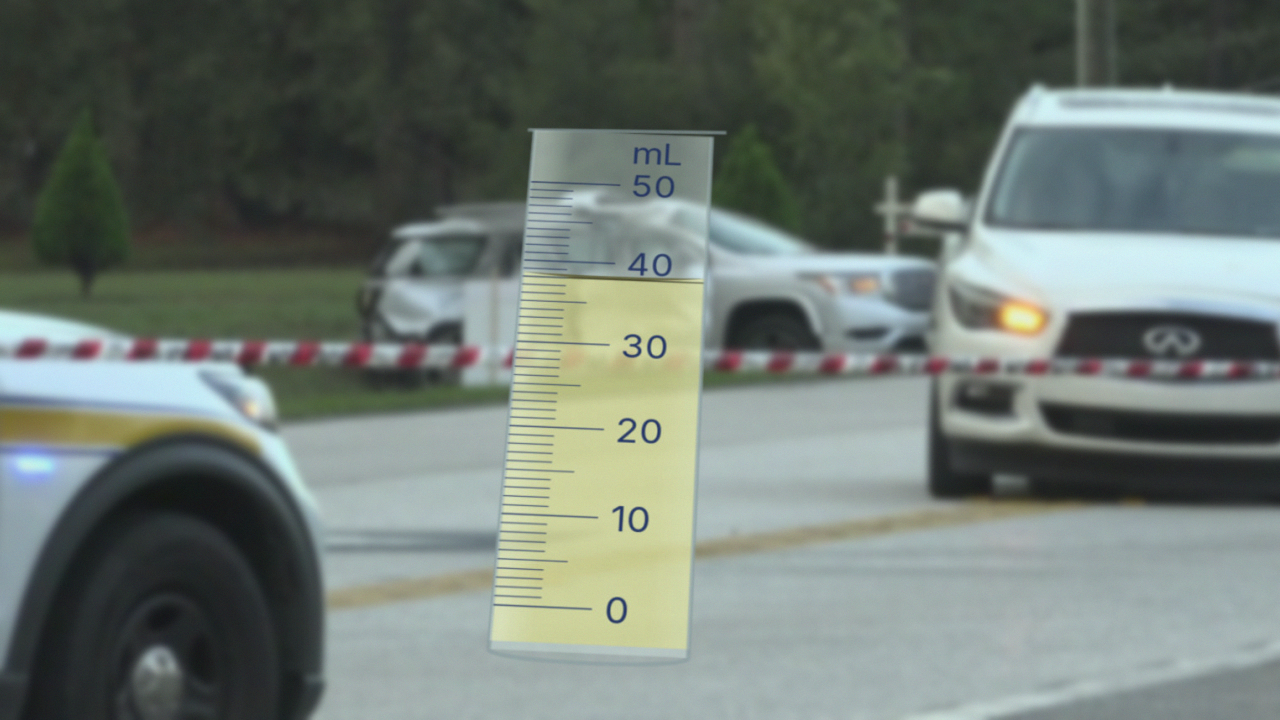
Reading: 38 (mL)
